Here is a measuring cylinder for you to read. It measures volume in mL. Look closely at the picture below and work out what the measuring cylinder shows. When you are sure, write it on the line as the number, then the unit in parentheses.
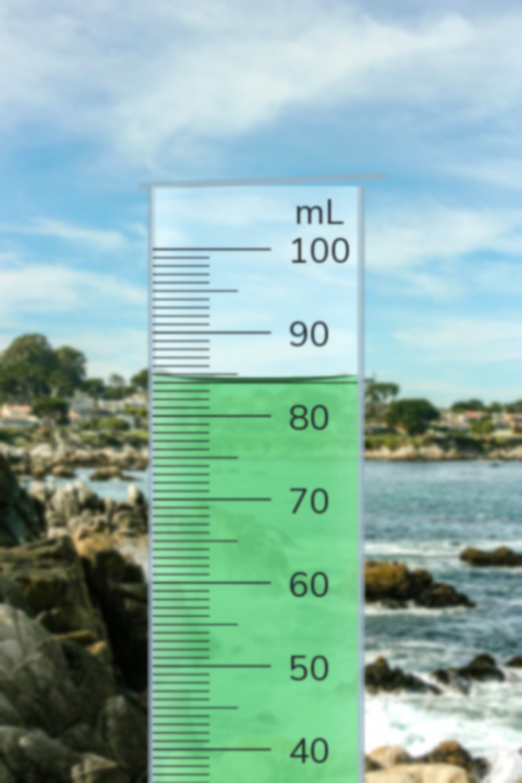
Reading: 84 (mL)
